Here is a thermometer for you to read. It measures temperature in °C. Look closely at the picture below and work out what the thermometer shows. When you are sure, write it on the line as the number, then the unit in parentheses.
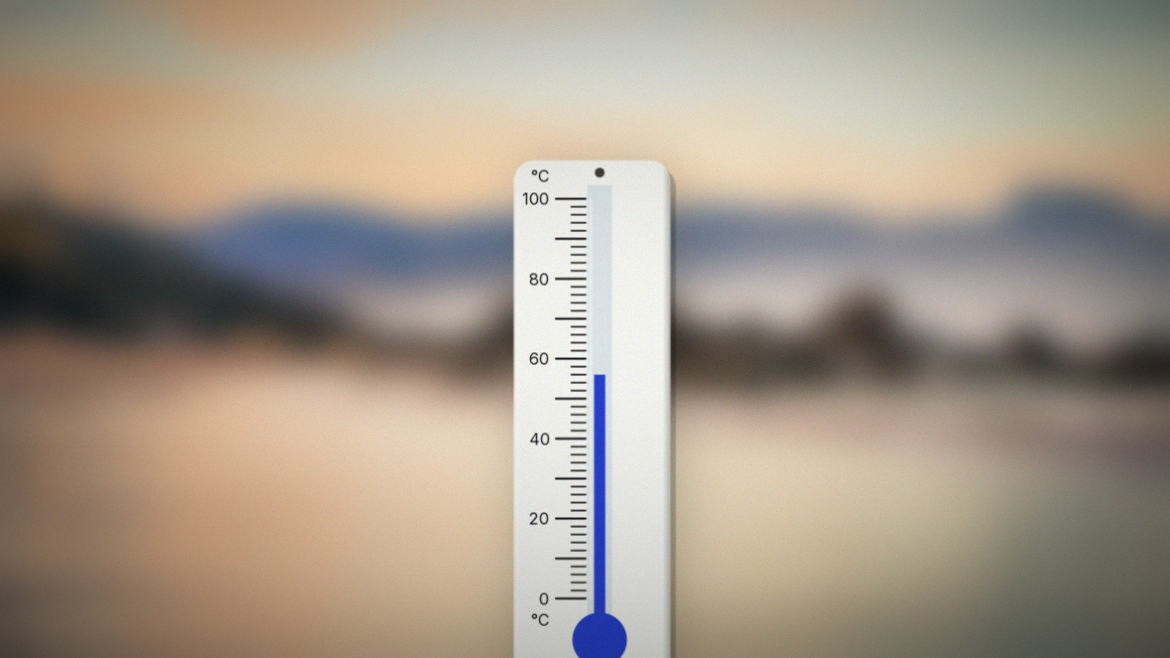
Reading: 56 (°C)
